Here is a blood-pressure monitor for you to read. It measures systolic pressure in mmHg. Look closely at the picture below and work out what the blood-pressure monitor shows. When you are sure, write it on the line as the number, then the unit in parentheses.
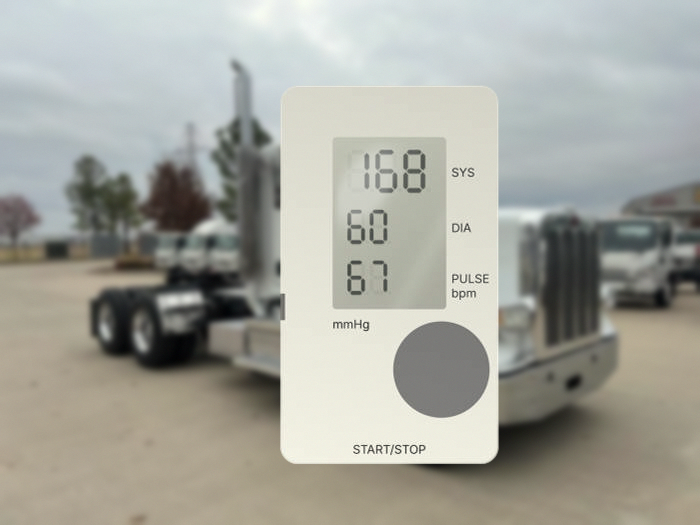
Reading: 168 (mmHg)
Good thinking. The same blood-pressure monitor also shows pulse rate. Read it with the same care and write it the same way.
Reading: 67 (bpm)
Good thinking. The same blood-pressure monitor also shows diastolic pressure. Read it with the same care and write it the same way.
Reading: 60 (mmHg)
